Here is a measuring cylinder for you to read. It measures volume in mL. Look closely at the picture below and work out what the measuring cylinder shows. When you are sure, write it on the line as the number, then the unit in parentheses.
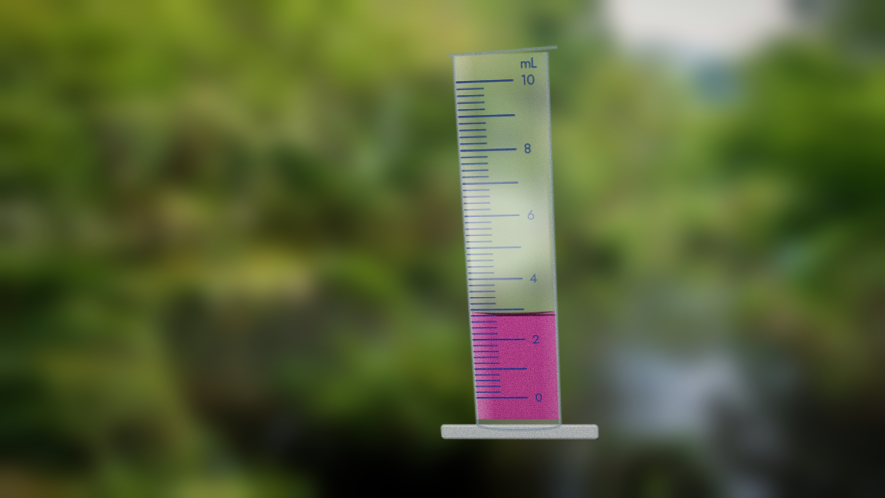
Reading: 2.8 (mL)
